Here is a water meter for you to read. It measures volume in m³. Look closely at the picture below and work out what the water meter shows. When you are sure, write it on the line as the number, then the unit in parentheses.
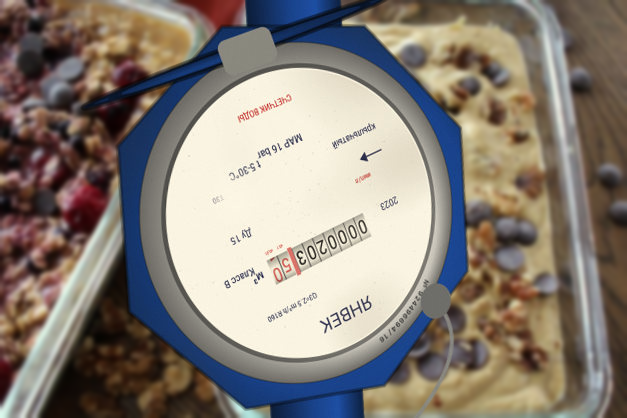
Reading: 203.50 (m³)
